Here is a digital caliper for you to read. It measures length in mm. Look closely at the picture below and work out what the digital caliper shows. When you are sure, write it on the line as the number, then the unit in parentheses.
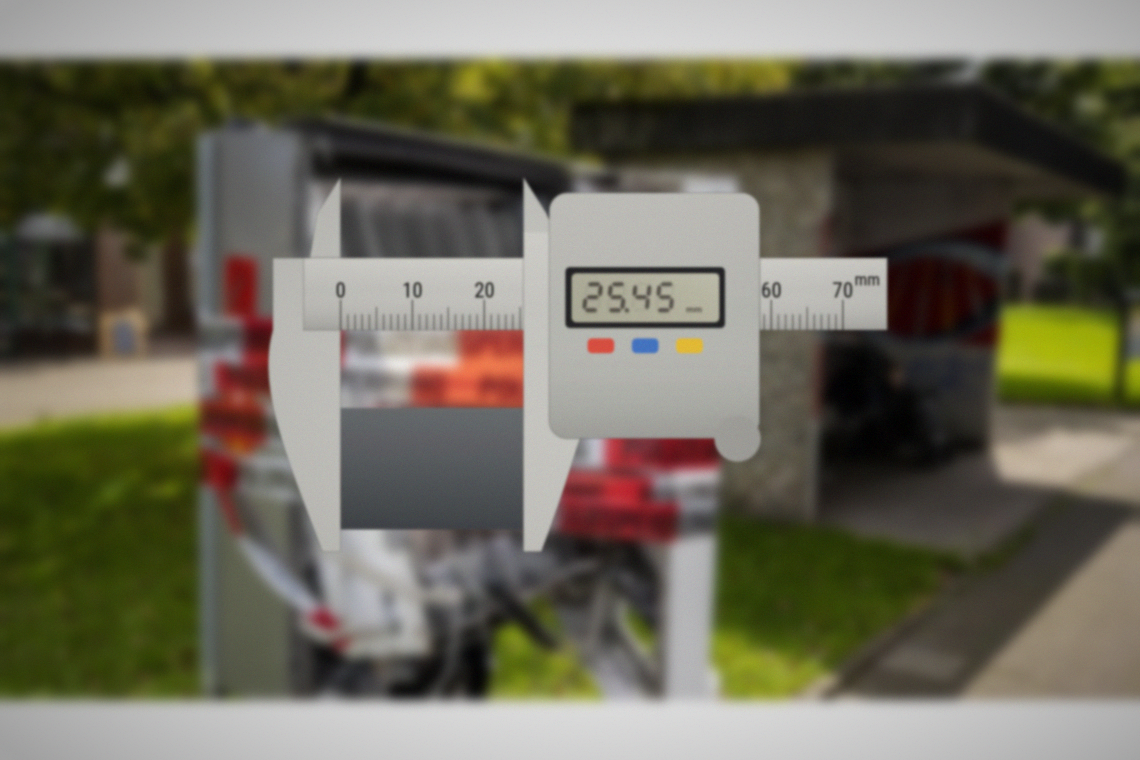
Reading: 25.45 (mm)
